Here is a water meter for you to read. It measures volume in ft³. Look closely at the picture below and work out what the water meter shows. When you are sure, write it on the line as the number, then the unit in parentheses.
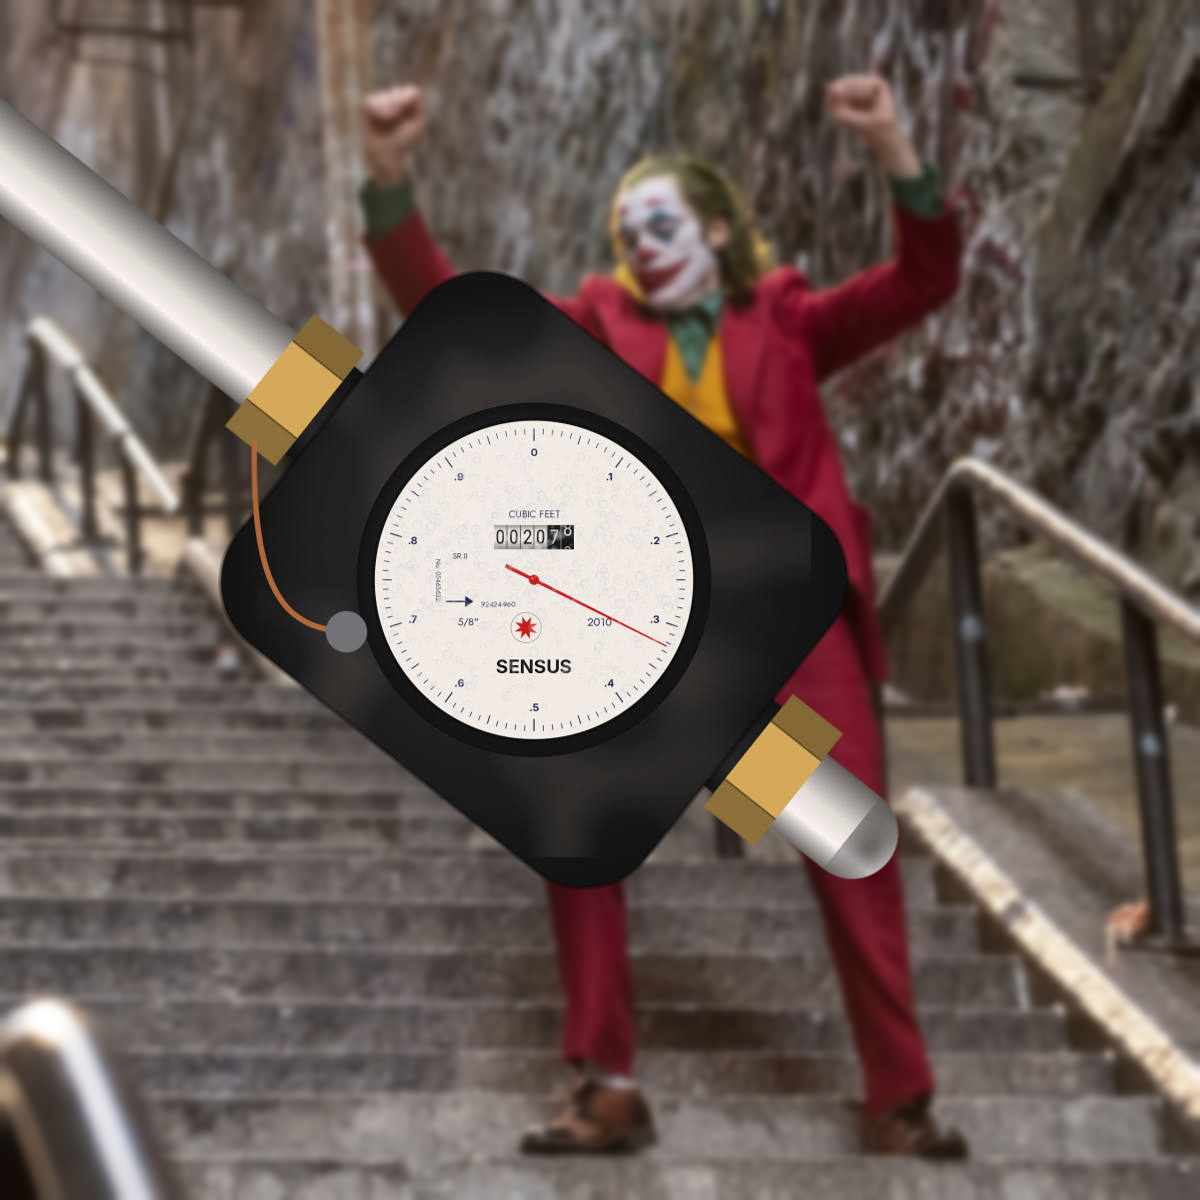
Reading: 2078.32 (ft³)
